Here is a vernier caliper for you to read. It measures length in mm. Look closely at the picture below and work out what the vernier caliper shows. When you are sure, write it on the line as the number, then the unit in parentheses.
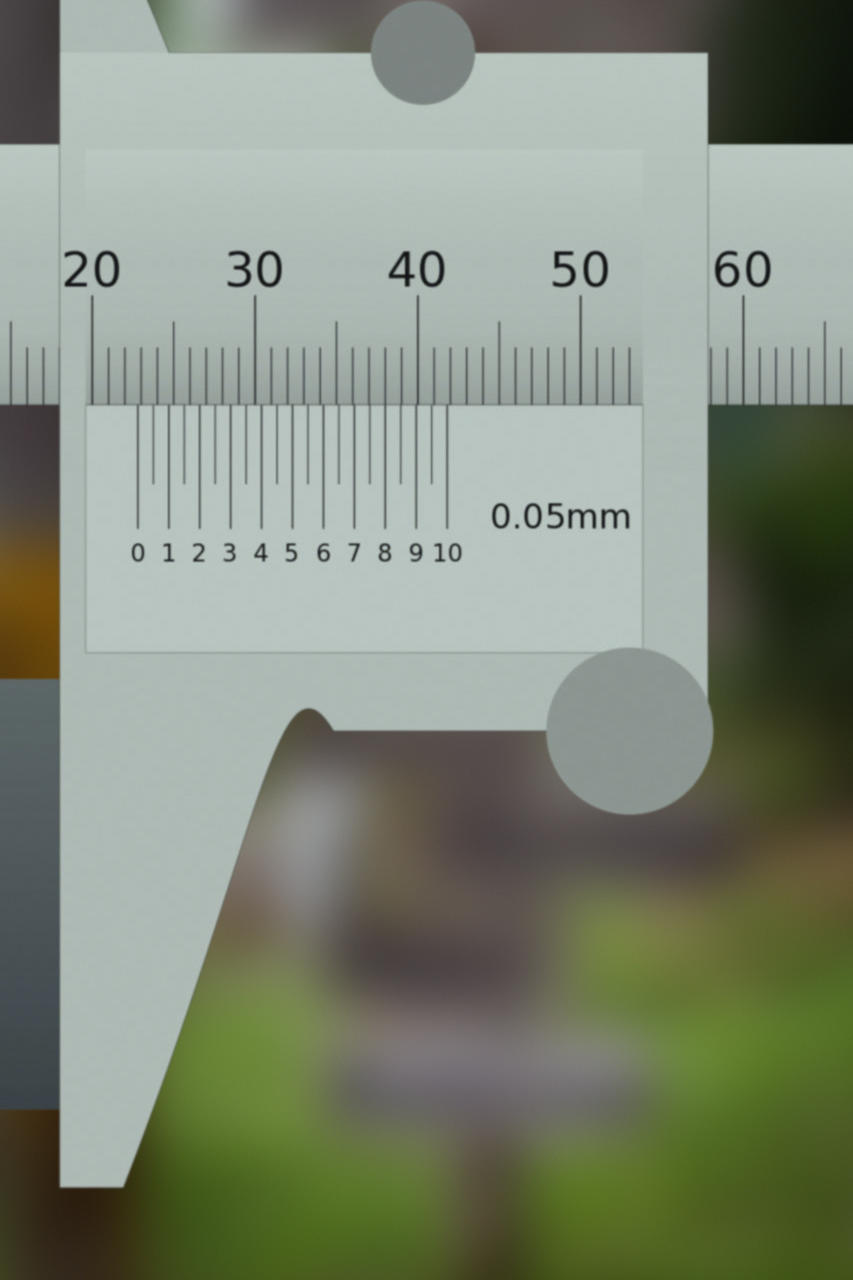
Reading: 22.8 (mm)
